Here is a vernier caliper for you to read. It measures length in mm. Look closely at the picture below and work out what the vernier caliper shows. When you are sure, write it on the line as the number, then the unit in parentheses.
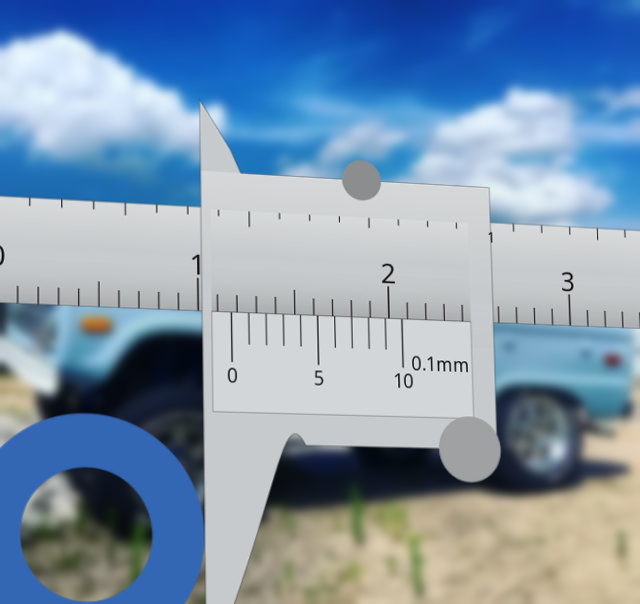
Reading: 11.7 (mm)
